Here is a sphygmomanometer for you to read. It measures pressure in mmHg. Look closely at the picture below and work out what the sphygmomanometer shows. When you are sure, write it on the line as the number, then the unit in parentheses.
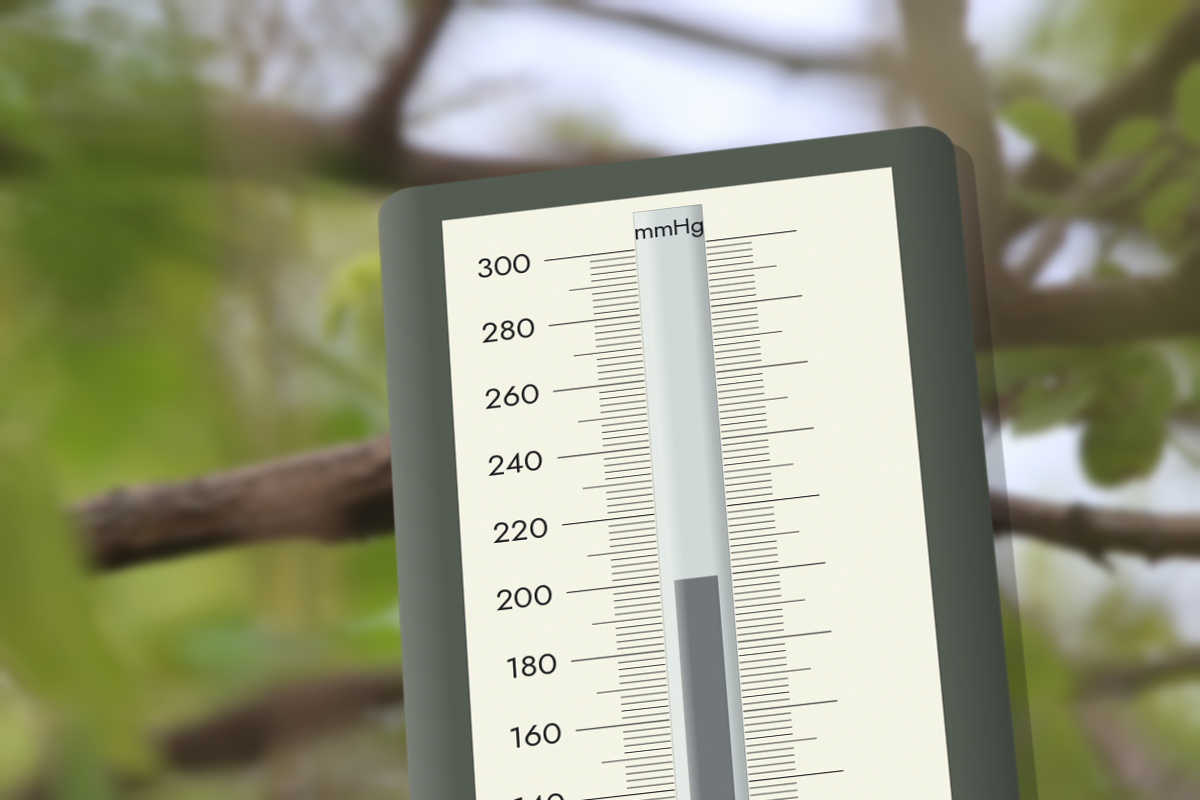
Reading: 200 (mmHg)
